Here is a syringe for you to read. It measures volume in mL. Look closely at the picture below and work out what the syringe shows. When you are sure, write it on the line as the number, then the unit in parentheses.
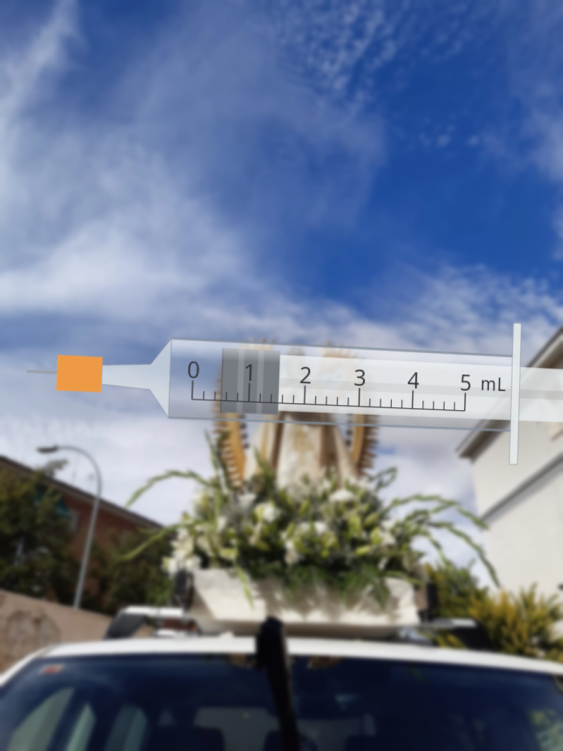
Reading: 0.5 (mL)
